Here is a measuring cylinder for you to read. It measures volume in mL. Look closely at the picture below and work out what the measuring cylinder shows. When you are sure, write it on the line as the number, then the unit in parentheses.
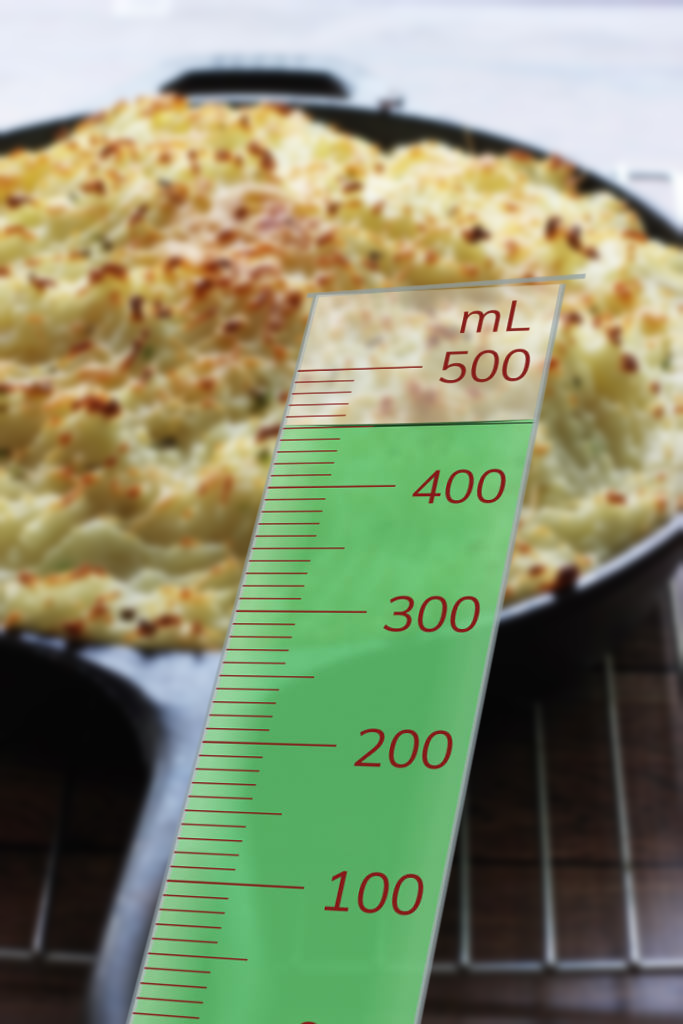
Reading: 450 (mL)
